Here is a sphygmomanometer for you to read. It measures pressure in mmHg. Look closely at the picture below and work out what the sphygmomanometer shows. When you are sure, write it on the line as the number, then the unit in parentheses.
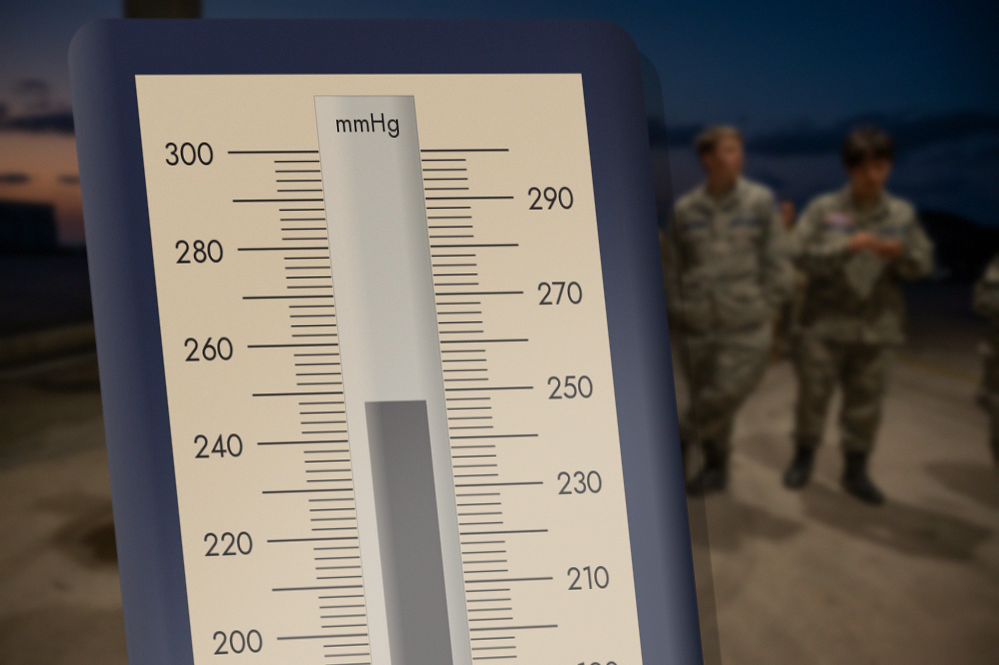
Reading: 248 (mmHg)
